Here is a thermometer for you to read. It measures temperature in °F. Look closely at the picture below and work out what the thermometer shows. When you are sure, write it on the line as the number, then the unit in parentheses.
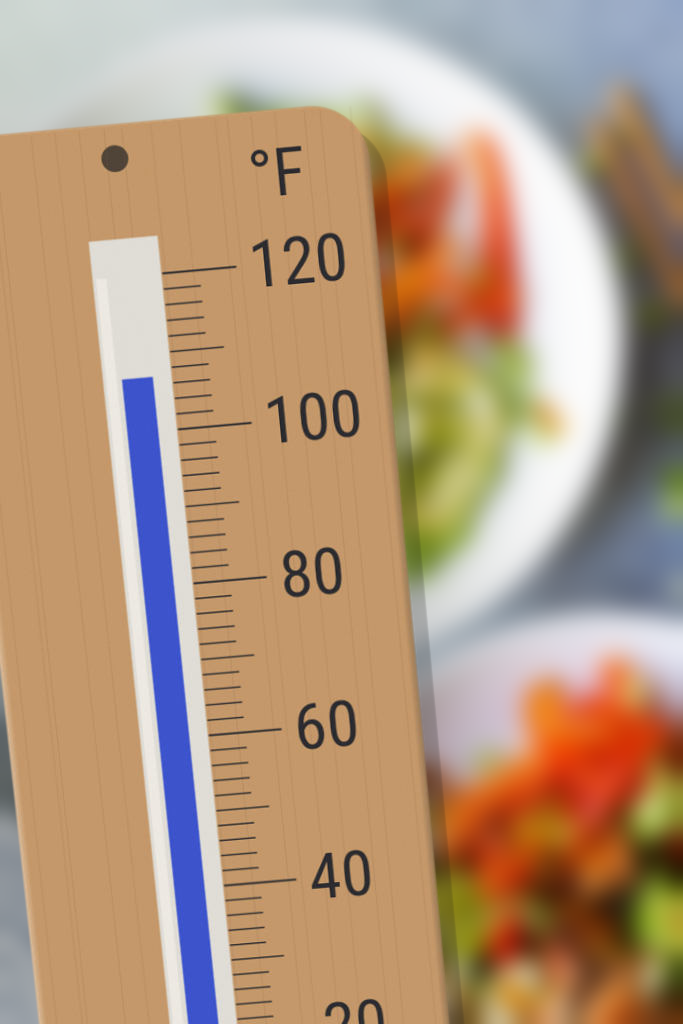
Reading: 107 (°F)
